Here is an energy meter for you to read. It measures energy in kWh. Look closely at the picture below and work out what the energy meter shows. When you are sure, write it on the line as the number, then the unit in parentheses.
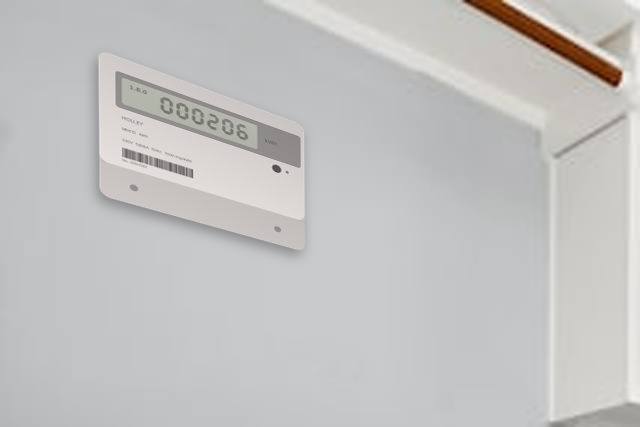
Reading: 206 (kWh)
